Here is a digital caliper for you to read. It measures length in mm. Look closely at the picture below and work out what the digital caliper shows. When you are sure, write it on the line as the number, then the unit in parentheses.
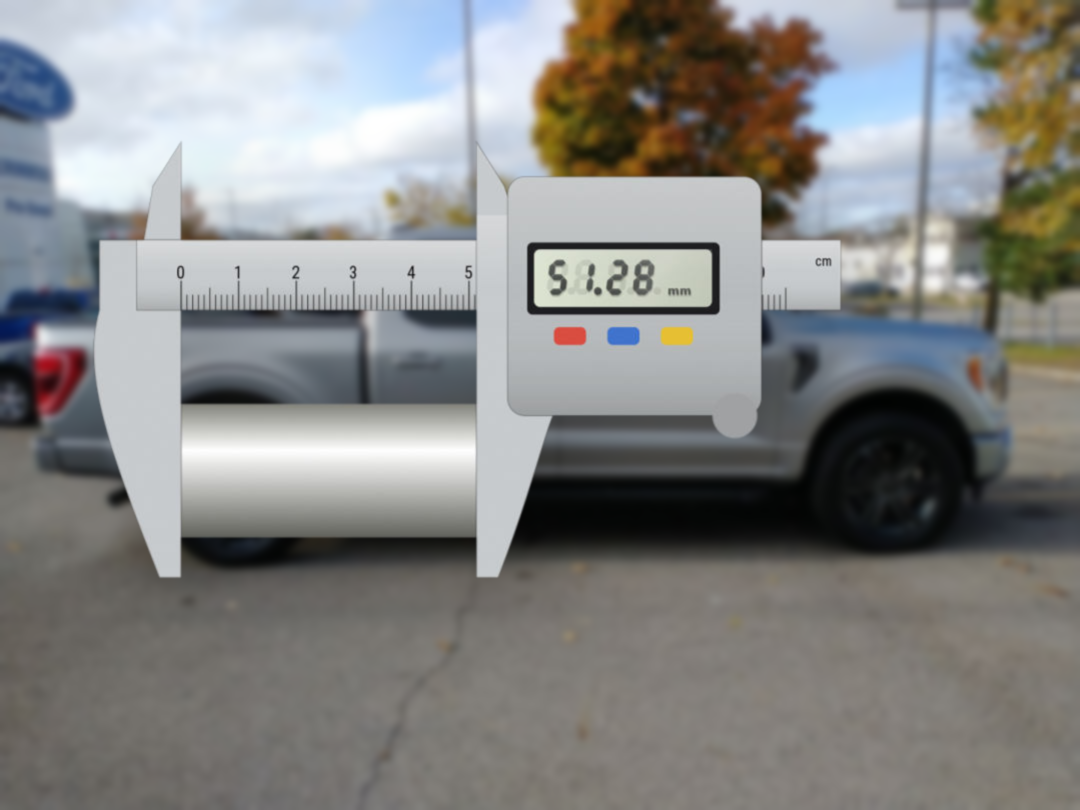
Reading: 51.28 (mm)
